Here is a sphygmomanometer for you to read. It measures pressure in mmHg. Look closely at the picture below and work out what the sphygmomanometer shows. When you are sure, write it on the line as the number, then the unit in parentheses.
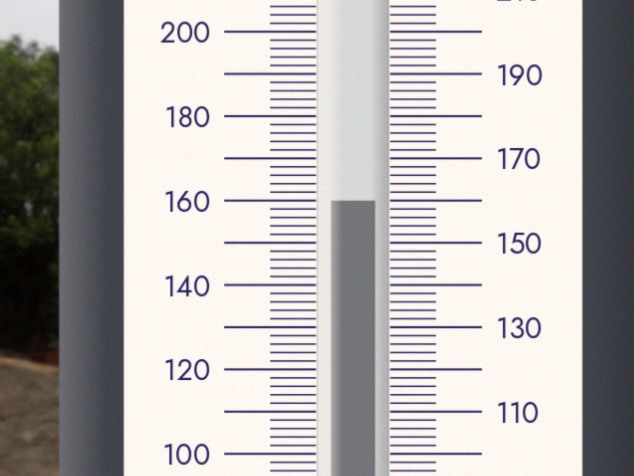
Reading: 160 (mmHg)
